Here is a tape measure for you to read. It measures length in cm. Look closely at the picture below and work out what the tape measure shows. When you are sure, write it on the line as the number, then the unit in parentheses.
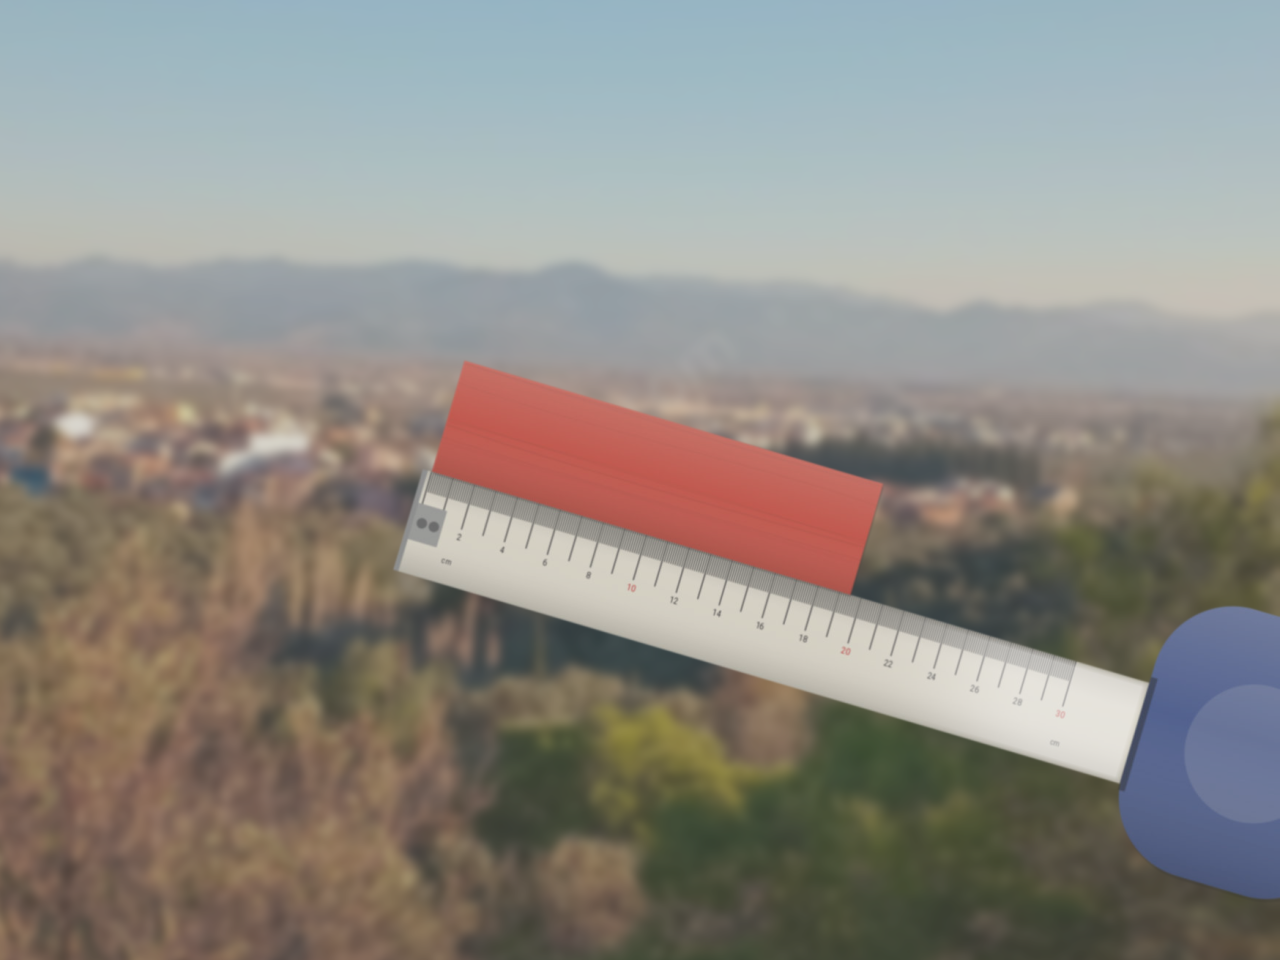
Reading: 19.5 (cm)
